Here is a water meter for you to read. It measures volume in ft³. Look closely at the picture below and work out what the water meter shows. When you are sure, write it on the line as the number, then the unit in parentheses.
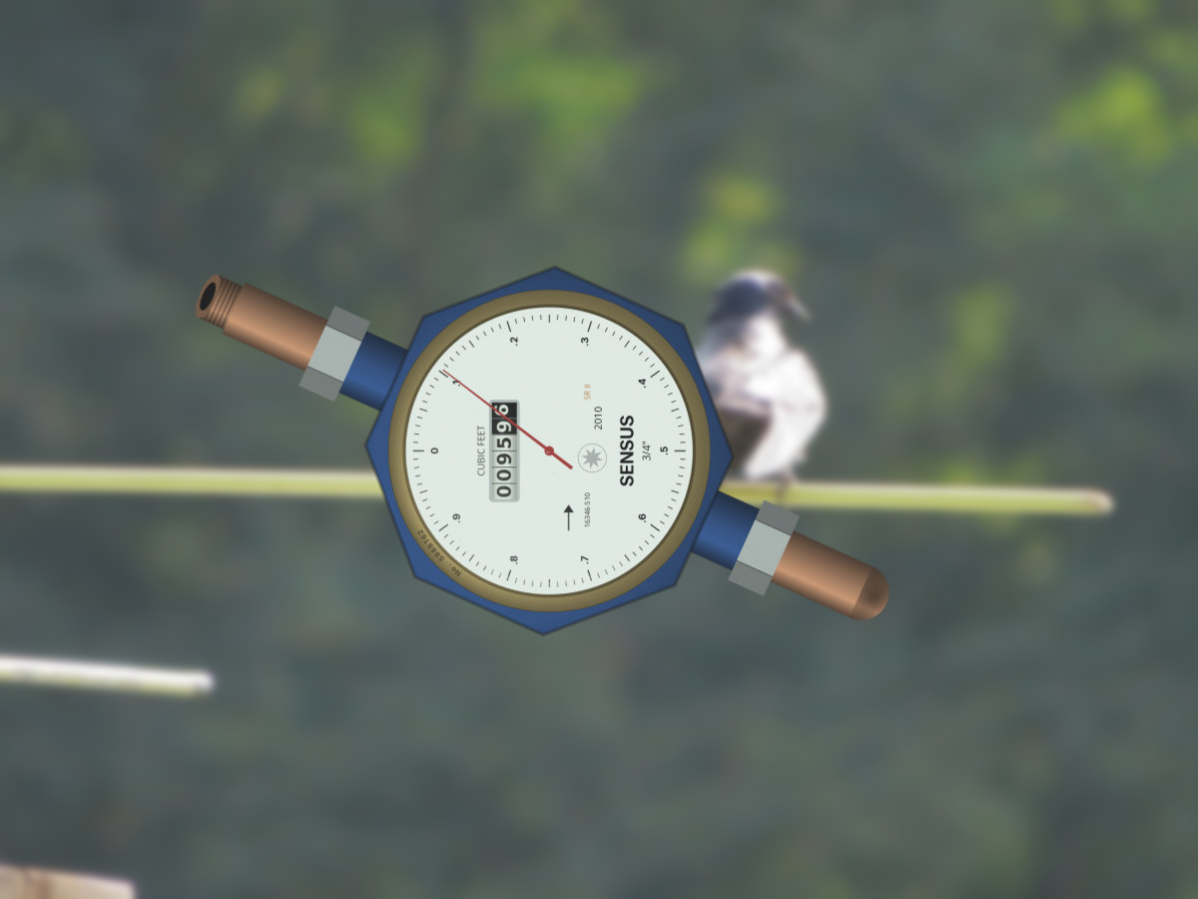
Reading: 9596.10 (ft³)
